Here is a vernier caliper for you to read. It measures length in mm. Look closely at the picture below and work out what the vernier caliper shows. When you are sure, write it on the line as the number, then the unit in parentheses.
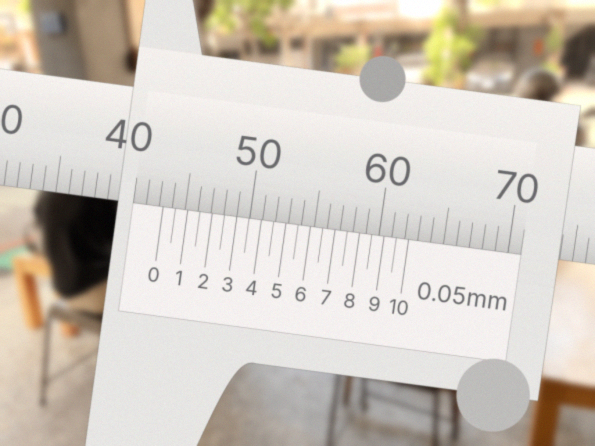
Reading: 43.3 (mm)
